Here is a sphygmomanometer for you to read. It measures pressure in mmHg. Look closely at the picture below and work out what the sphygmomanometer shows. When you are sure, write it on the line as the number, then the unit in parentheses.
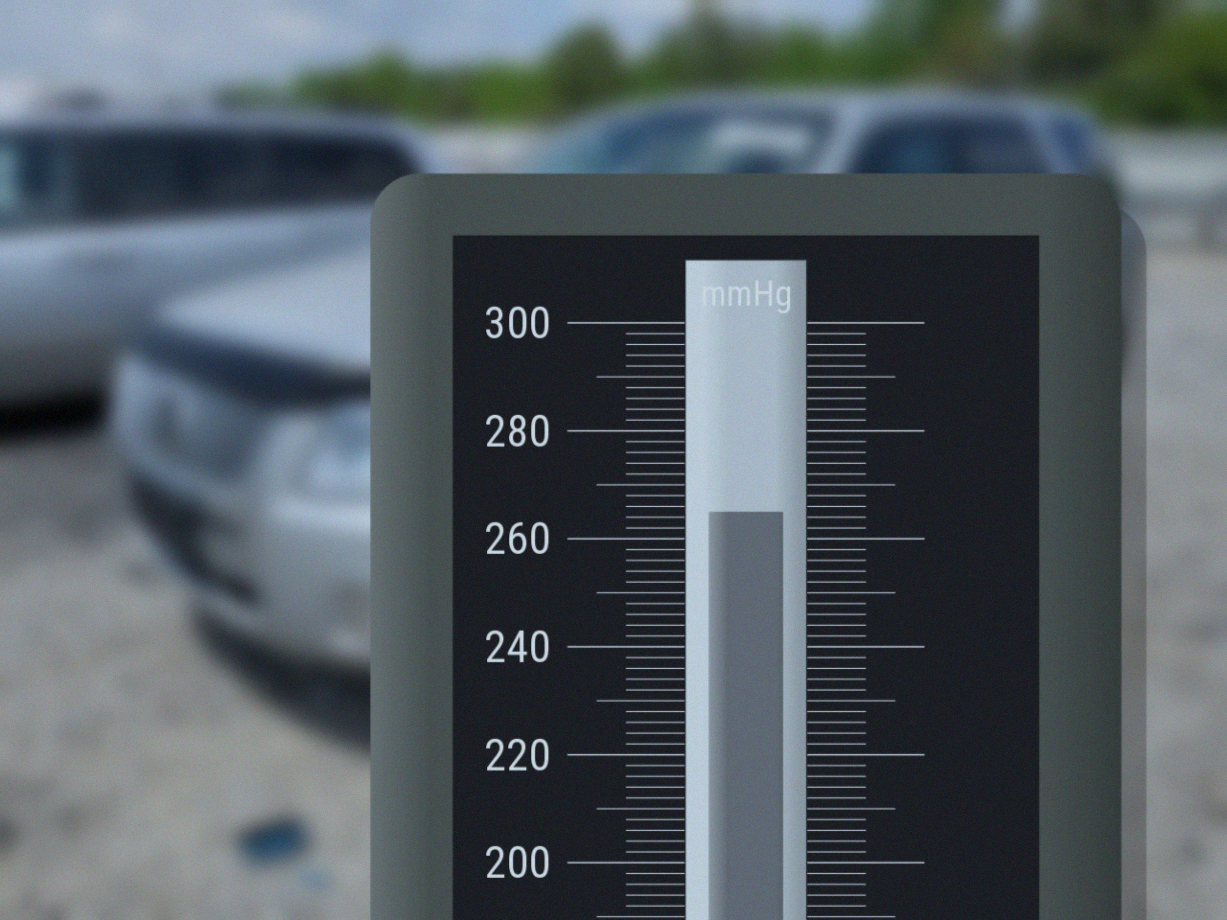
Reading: 265 (mmHg)
